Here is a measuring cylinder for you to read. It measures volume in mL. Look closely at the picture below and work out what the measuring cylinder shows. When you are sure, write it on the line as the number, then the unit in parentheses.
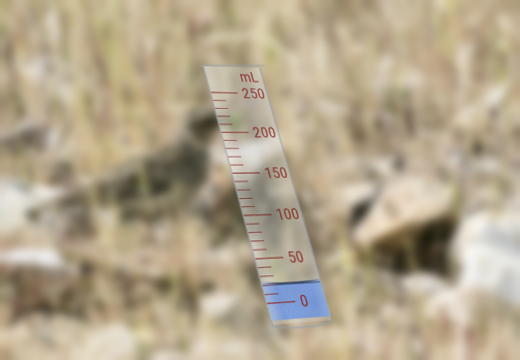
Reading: 20 (mL)
